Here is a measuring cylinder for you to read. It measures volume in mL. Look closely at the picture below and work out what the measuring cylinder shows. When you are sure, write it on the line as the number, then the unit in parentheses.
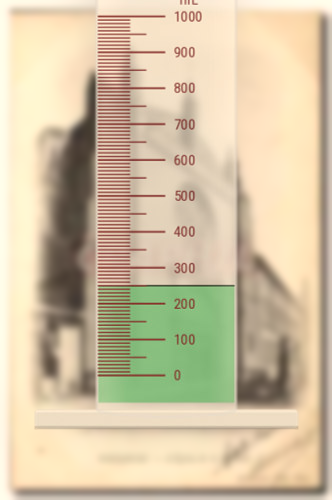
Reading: 250 (mL)
